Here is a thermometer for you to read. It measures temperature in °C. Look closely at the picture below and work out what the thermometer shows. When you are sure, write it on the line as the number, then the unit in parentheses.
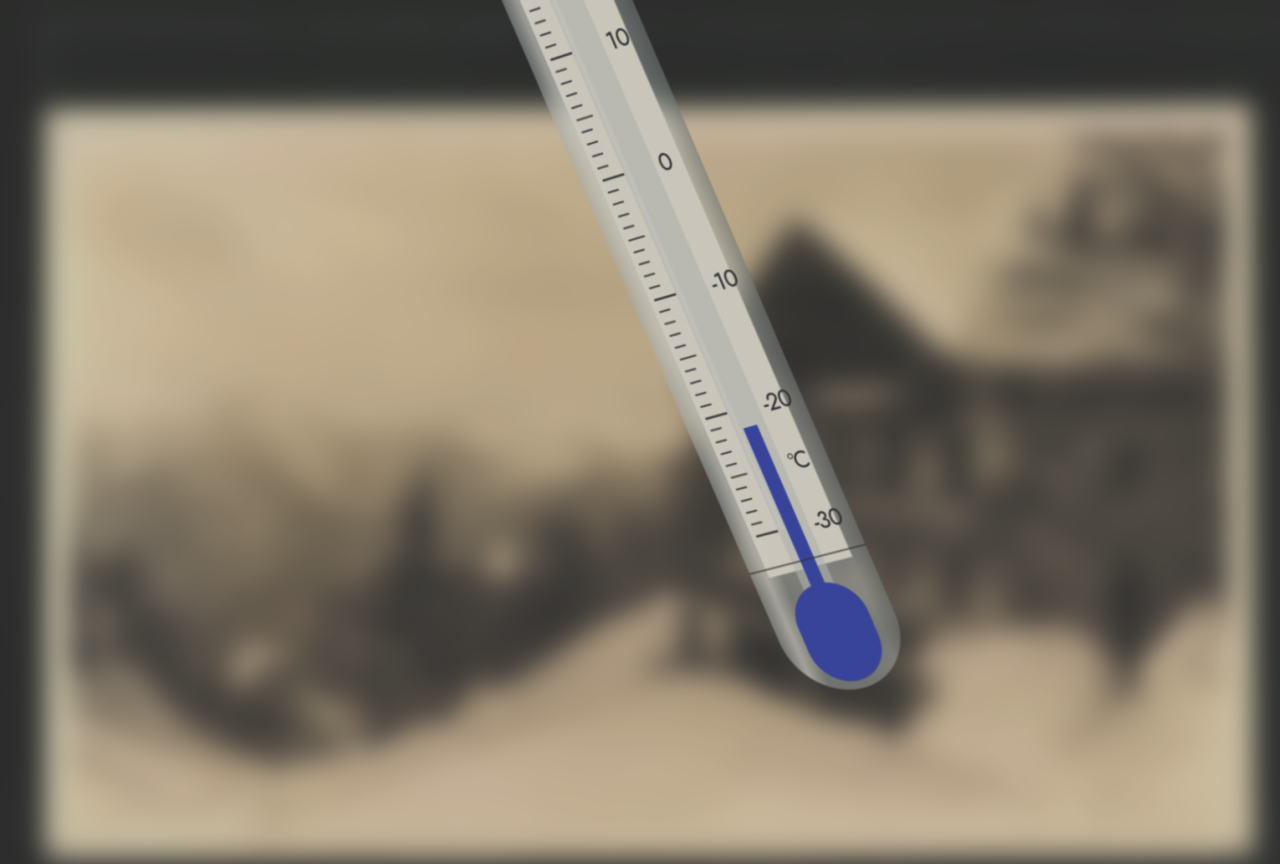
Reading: -21.5 (°C)
